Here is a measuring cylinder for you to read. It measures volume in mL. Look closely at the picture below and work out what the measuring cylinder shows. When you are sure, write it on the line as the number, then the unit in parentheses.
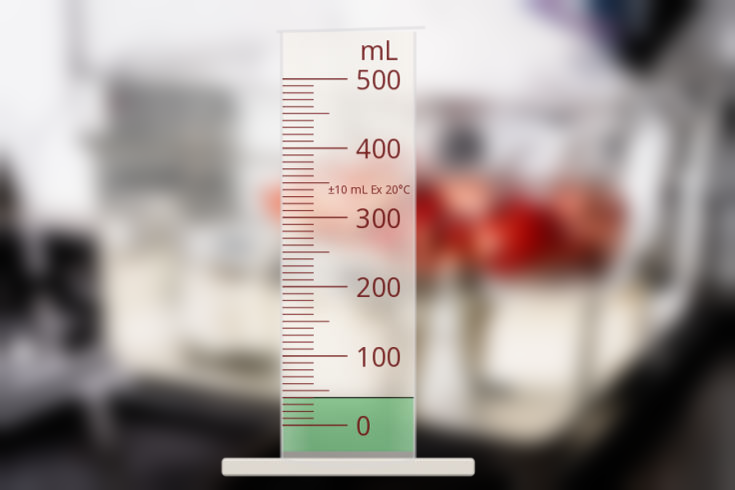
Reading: 40 (mL)
